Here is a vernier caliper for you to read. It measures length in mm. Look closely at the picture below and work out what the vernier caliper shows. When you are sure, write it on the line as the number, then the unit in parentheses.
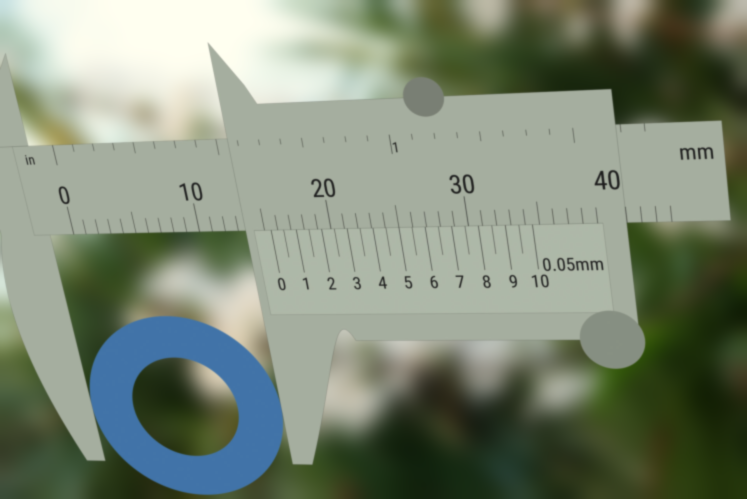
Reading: 15.5 (mm)
